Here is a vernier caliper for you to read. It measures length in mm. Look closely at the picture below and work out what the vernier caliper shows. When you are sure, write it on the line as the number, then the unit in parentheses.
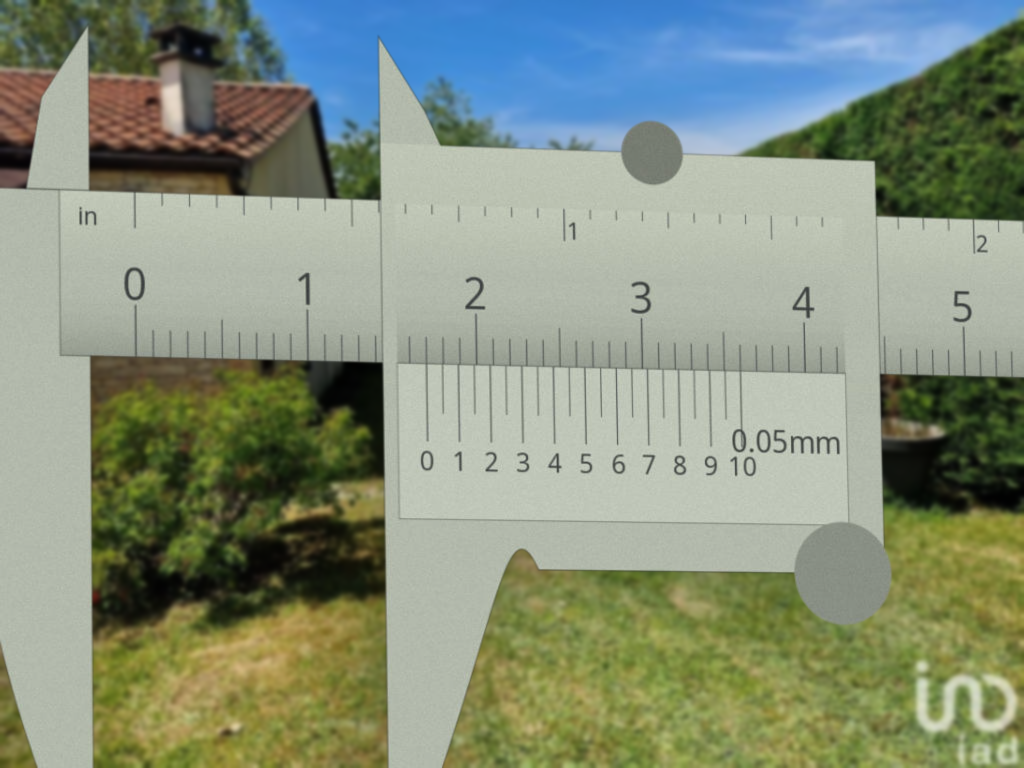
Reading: 17.0 (mm)
